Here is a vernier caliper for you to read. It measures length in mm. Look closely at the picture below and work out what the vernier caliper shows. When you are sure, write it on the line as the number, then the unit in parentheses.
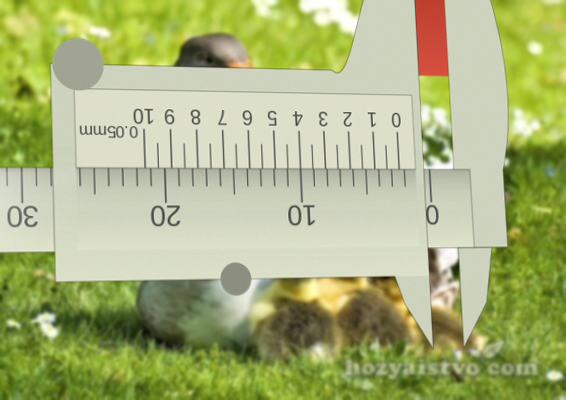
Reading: 2.4 (mm)
